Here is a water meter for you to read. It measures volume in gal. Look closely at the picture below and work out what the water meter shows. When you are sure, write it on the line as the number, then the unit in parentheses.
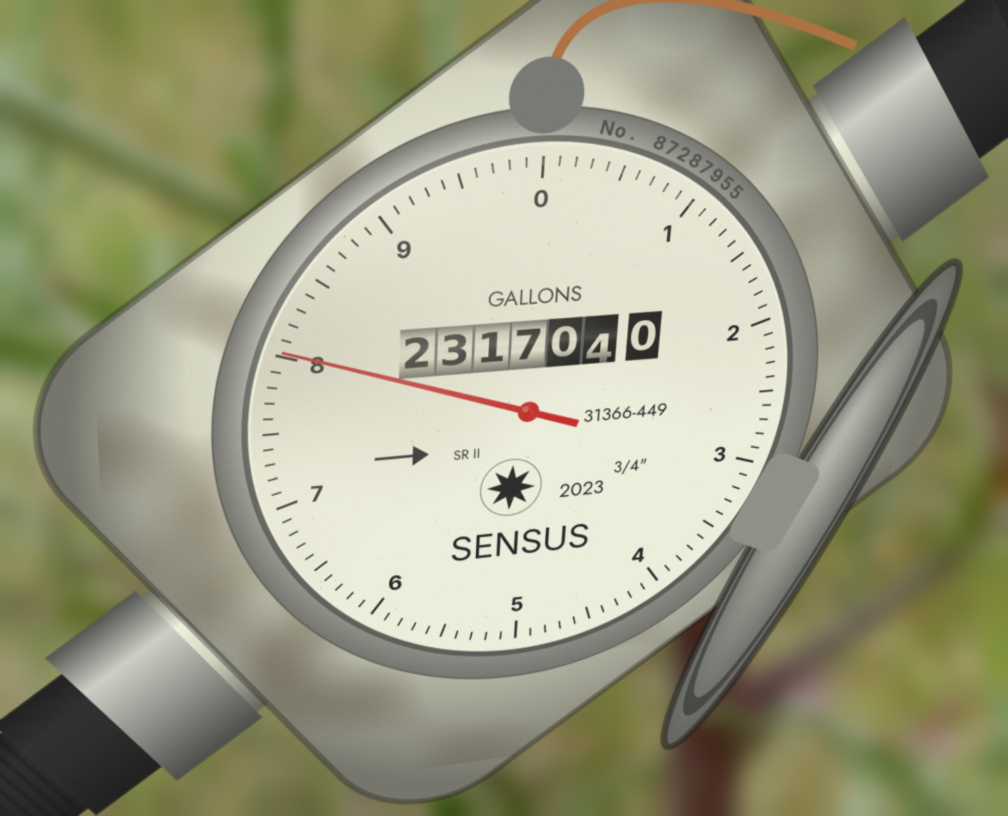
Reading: 2317038.0 (gal)
